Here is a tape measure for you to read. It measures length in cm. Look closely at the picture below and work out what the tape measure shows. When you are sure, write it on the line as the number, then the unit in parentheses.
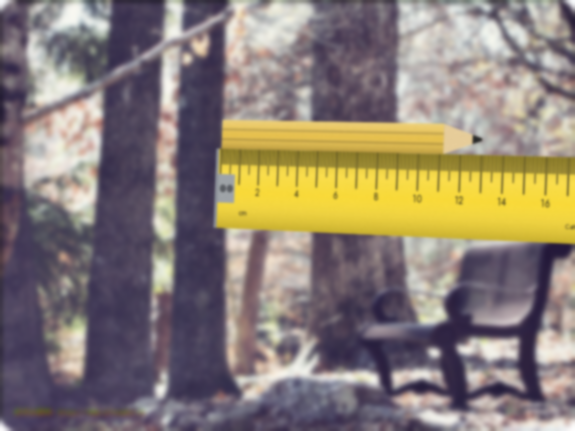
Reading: 13 (cm)
